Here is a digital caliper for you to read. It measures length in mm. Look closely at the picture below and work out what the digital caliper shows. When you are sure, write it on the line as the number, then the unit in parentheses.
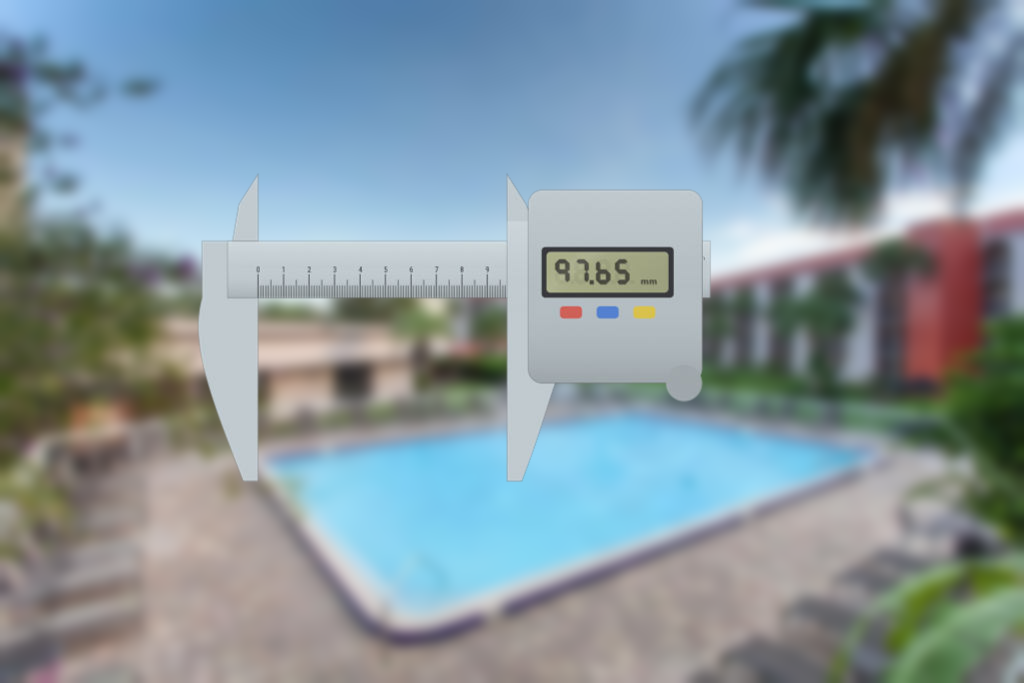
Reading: 97.65 (mm)
